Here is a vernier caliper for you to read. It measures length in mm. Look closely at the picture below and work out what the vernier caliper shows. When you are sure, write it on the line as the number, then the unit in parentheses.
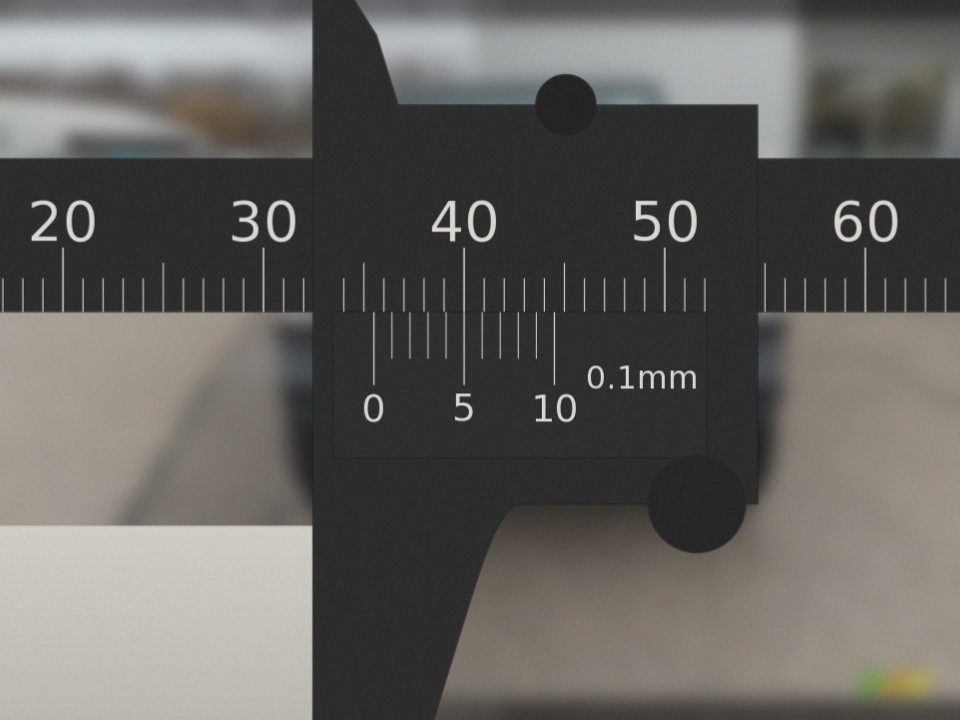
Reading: 35.5 (mm)
